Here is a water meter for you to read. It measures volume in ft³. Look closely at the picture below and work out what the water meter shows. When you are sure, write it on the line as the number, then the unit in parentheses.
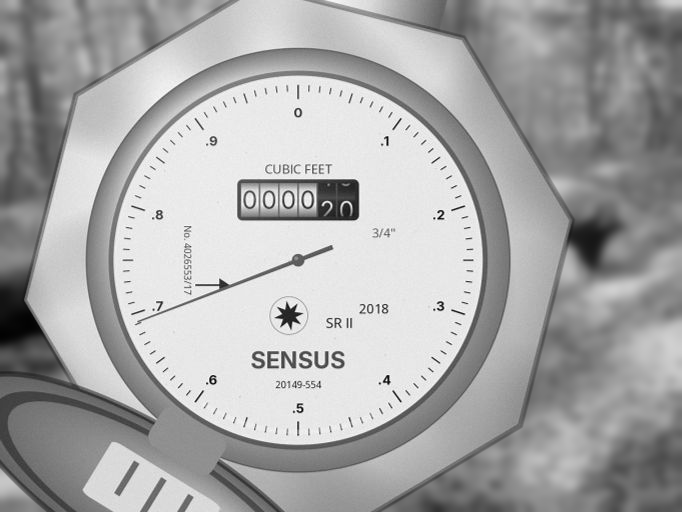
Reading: 19.69 (ft³)
